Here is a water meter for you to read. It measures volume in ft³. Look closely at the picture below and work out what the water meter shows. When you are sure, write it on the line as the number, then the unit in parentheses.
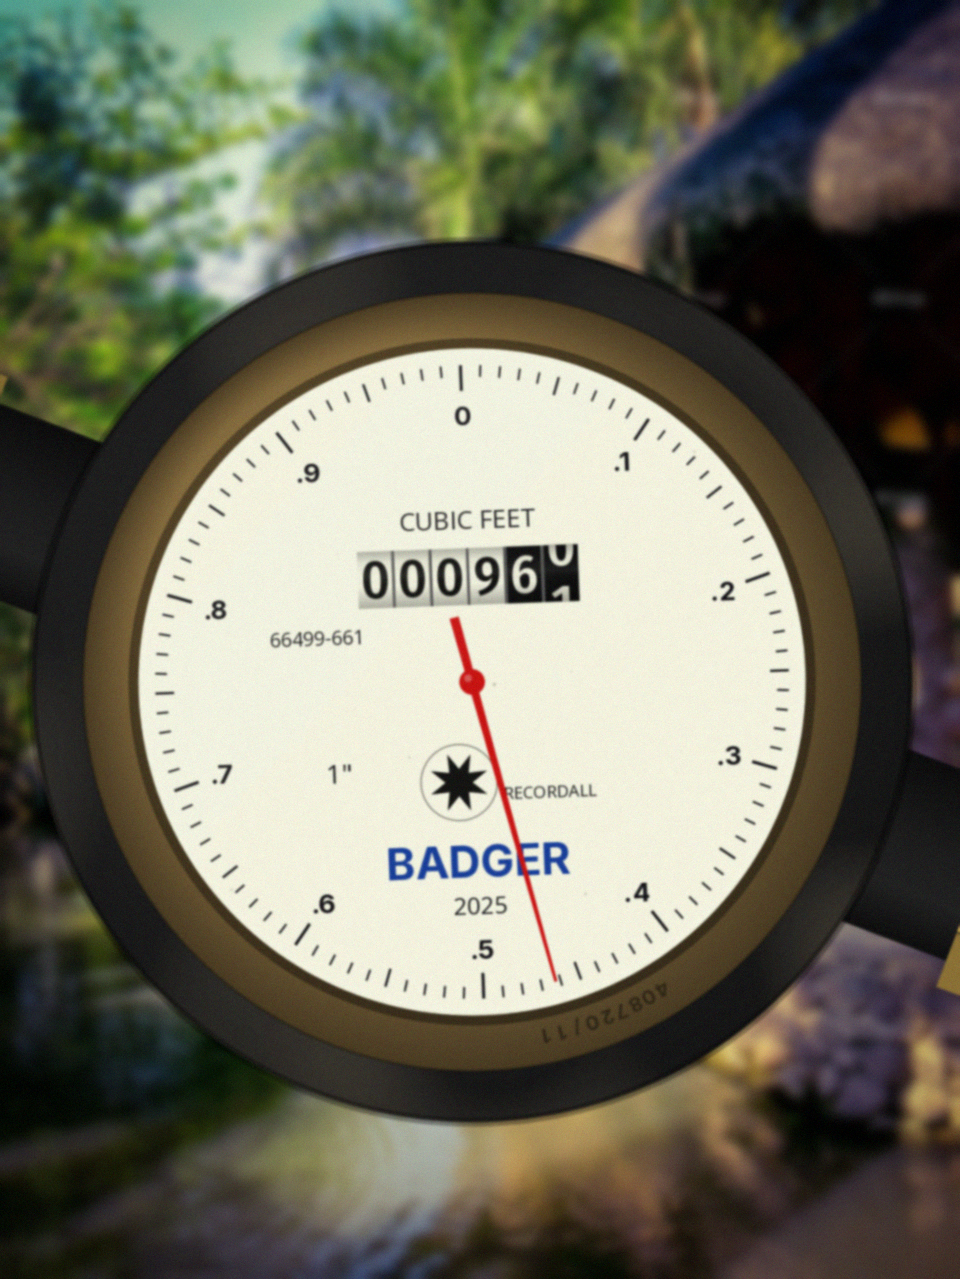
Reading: 960.46 (ft³)
